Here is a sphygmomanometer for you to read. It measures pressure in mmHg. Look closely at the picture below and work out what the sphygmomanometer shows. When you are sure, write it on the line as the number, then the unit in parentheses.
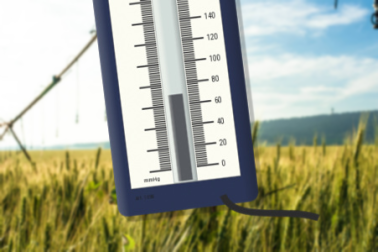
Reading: 70 (mmHg)
